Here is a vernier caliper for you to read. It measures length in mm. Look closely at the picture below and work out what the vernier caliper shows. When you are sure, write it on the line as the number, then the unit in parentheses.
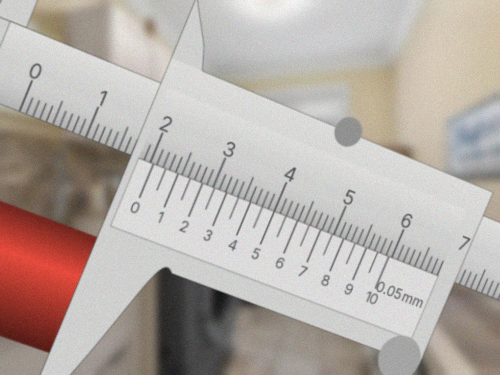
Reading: 20.5 (mm)
